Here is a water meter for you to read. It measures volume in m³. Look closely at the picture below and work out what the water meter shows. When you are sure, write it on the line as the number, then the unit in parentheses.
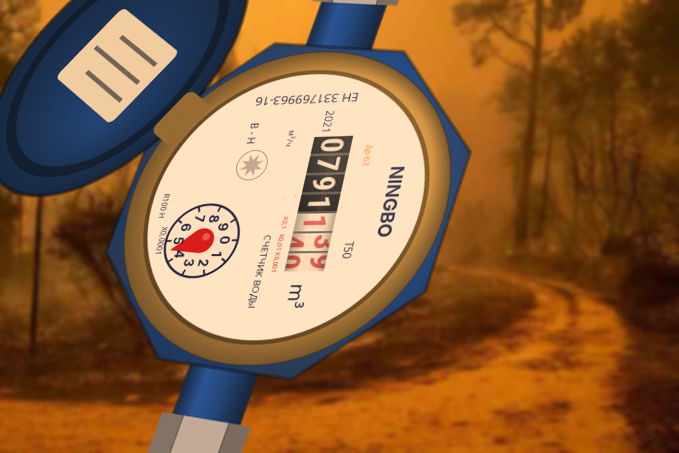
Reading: 791.1394 (m³)
